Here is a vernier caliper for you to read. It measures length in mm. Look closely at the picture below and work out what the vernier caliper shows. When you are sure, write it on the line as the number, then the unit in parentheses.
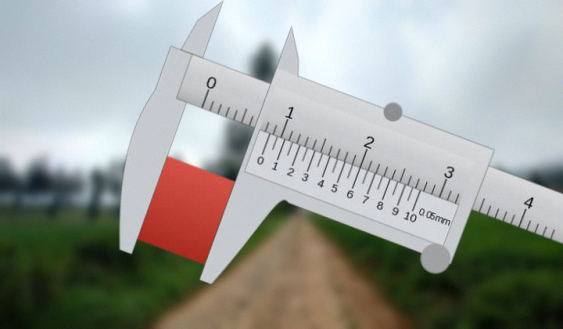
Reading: 8.6 (mm)
